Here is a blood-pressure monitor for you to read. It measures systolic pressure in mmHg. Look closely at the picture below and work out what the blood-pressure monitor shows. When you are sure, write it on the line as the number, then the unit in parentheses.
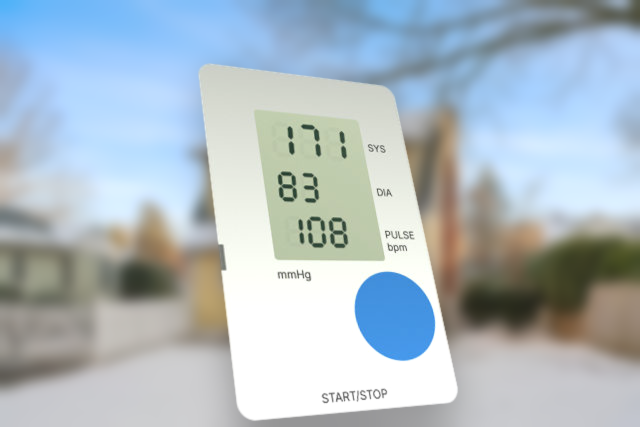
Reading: 171 (mmHg)
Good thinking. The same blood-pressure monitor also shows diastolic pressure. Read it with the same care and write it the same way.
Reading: 83 (mmHg)
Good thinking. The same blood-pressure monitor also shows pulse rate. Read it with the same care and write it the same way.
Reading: 108 (bpm)
